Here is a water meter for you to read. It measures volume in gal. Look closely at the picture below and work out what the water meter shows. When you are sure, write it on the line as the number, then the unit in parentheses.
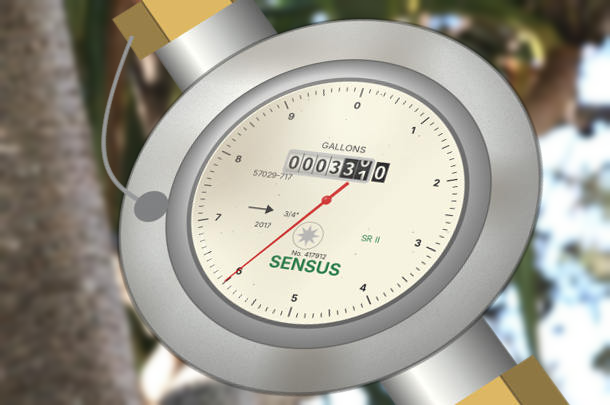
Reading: 3306.0 (gal)
